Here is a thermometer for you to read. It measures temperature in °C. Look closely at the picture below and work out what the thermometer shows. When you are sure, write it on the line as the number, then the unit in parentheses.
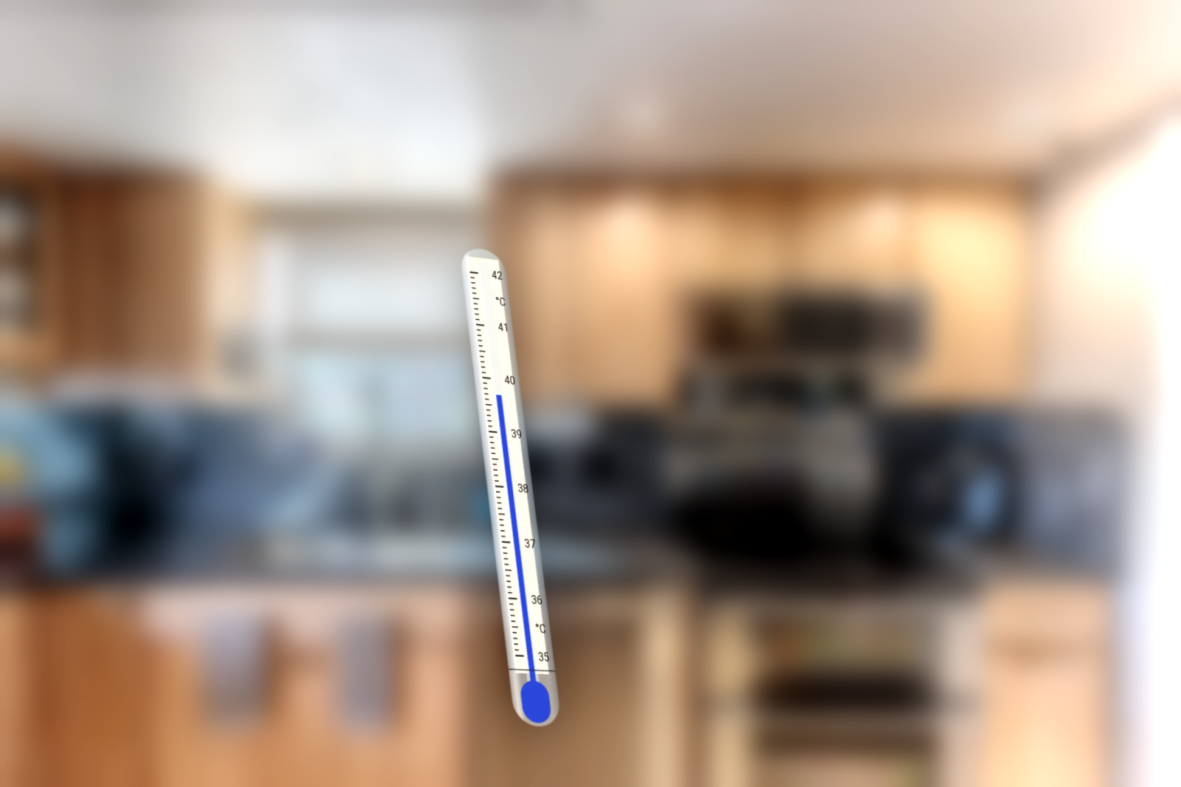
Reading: 39.7 (°C)
